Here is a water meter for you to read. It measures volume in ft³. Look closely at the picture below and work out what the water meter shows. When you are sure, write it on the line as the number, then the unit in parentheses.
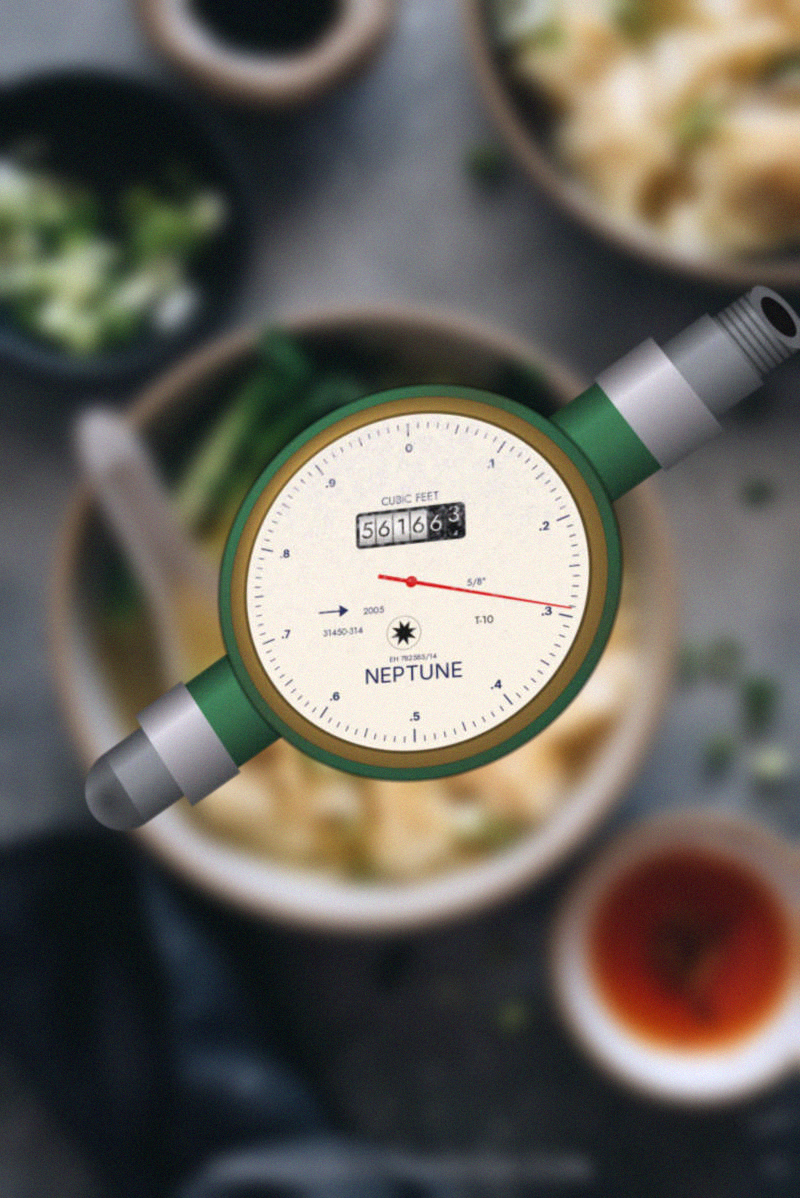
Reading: 561663.29 (ft³)
